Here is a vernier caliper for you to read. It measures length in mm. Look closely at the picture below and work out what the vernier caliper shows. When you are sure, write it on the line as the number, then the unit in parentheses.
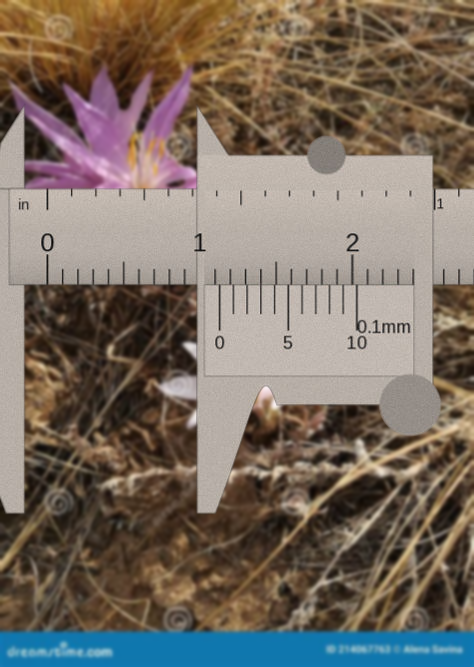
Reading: 11.3 (mm)
